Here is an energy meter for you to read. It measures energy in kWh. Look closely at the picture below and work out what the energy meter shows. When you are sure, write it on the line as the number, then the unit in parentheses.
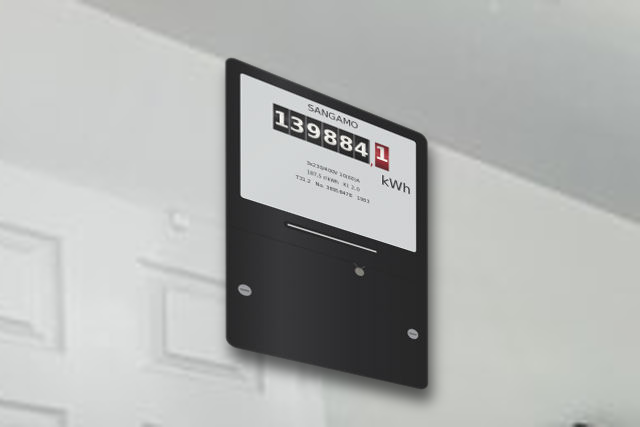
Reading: 139884.1 (kWh)
